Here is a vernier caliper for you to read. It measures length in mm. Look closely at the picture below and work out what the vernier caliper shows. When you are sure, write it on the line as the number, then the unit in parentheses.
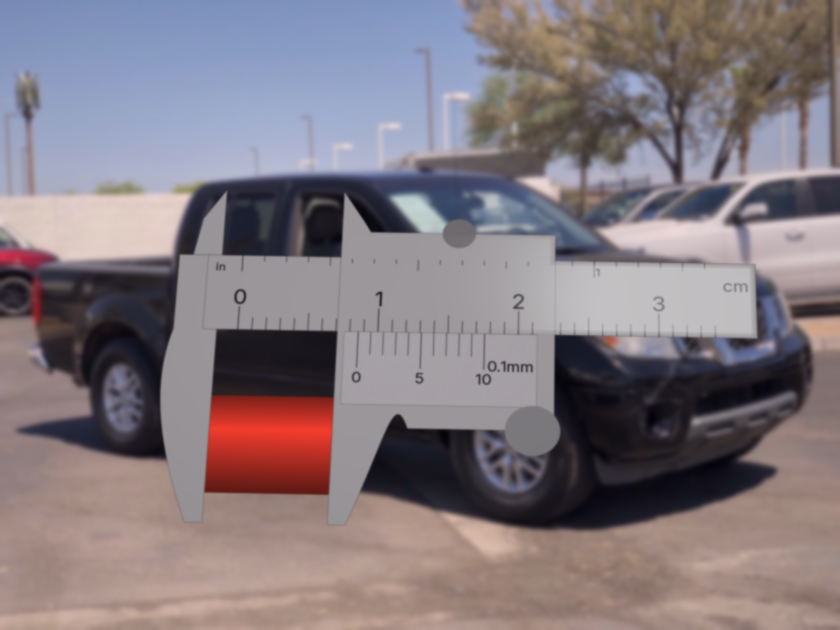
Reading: 8.6 (mm)
